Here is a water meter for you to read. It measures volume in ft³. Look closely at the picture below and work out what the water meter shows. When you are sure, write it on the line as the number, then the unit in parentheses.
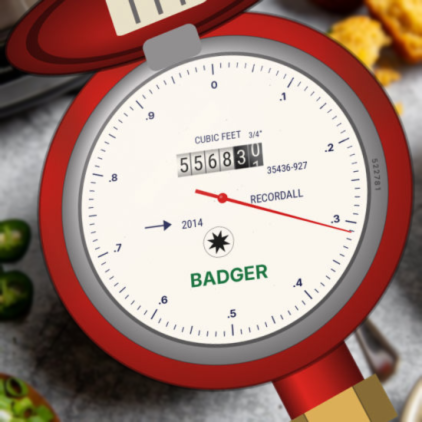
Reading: 556830.31 (ft³)
